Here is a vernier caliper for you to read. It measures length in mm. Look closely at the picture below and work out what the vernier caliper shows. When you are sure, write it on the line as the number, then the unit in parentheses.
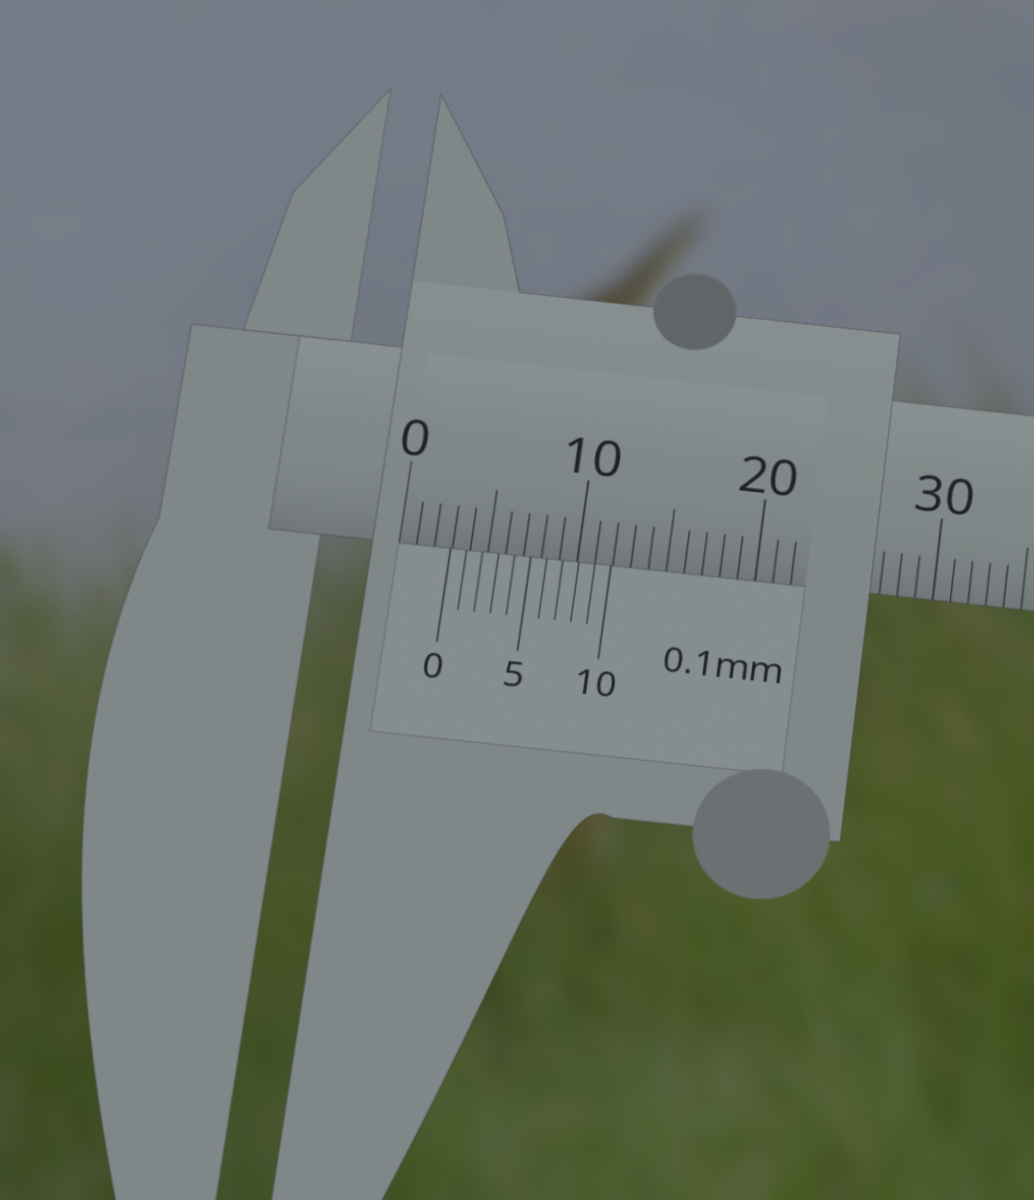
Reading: 2.9 (mm)
